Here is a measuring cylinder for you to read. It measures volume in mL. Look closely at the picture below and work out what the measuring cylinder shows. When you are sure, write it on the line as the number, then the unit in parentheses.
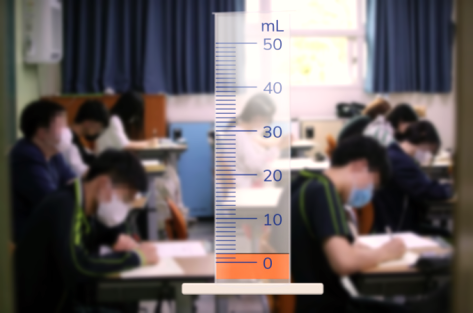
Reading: 2 (mL)
